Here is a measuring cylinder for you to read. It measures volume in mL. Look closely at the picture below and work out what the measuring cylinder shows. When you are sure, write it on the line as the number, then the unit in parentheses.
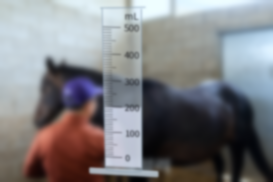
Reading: 200 (mL)
